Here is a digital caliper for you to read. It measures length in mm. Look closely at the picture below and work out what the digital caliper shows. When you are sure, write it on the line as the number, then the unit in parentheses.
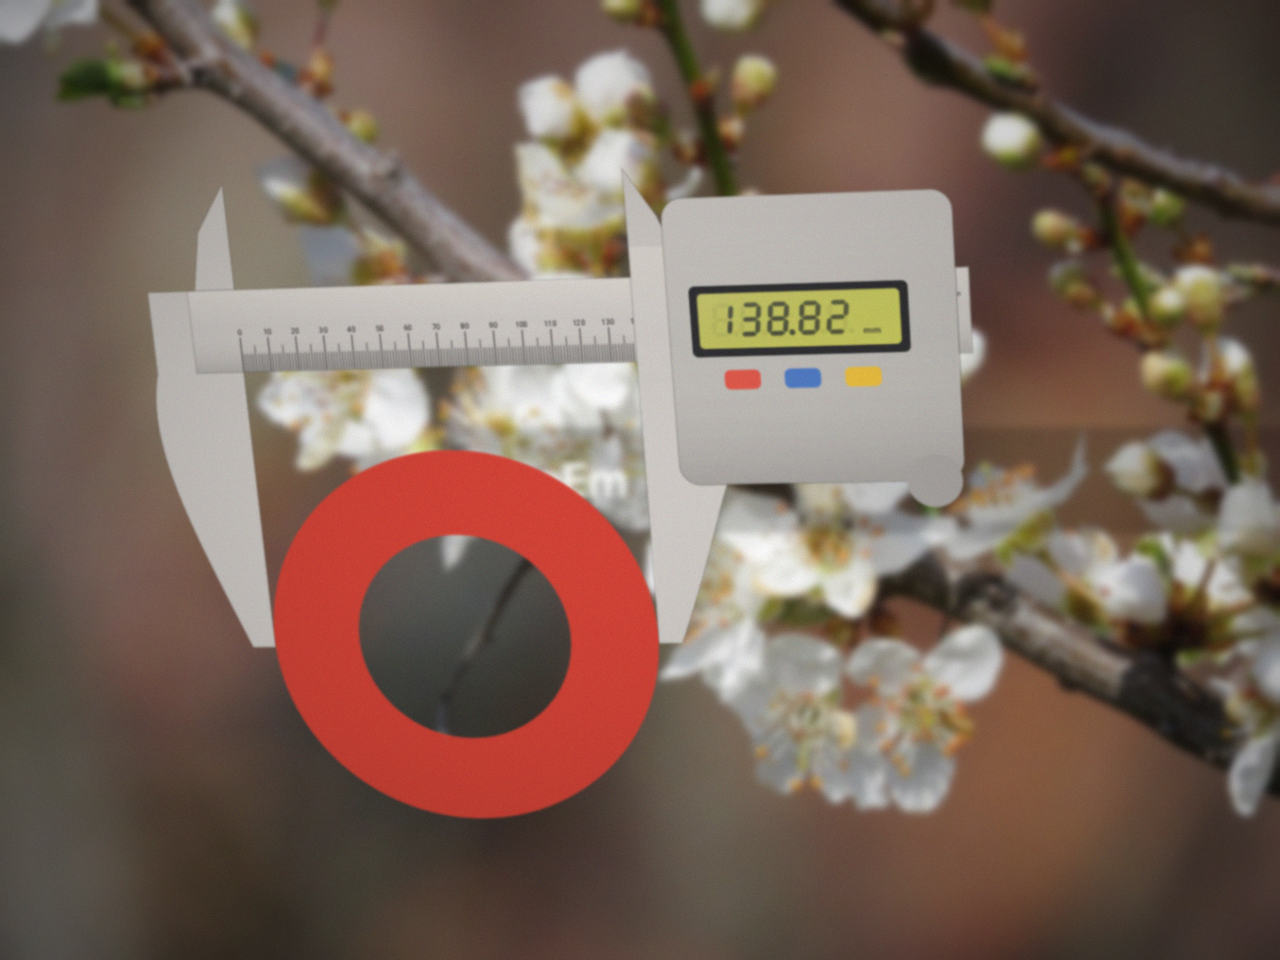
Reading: 138.82 (mm)
